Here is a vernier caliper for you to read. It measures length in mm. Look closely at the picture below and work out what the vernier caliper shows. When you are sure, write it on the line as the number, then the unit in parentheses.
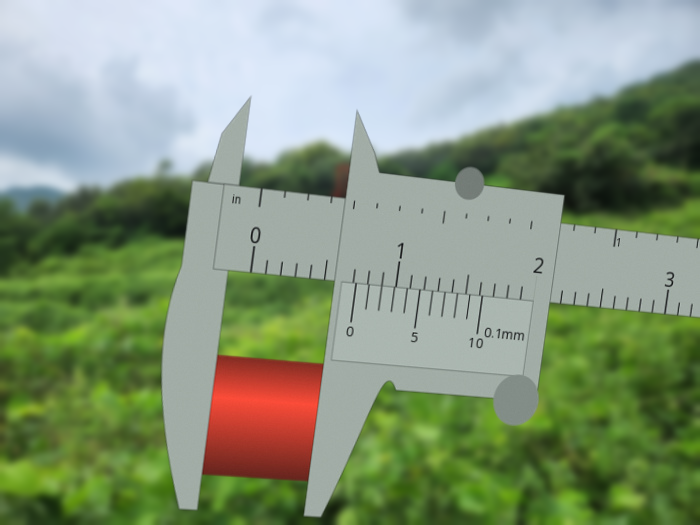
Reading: 7.2 (mm)
